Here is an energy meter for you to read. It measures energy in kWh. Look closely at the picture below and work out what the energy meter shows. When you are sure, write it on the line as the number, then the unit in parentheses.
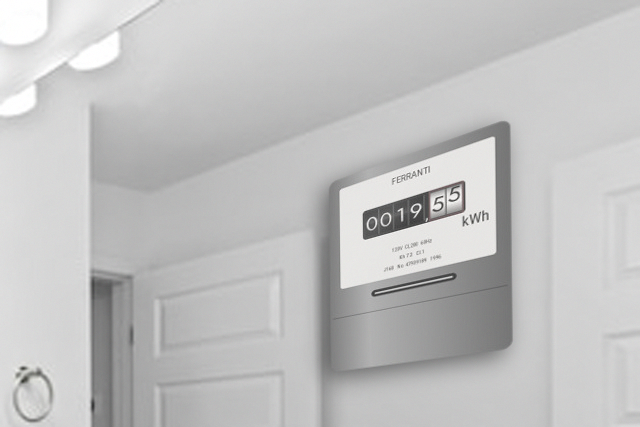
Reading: 19.55 (kWh)
